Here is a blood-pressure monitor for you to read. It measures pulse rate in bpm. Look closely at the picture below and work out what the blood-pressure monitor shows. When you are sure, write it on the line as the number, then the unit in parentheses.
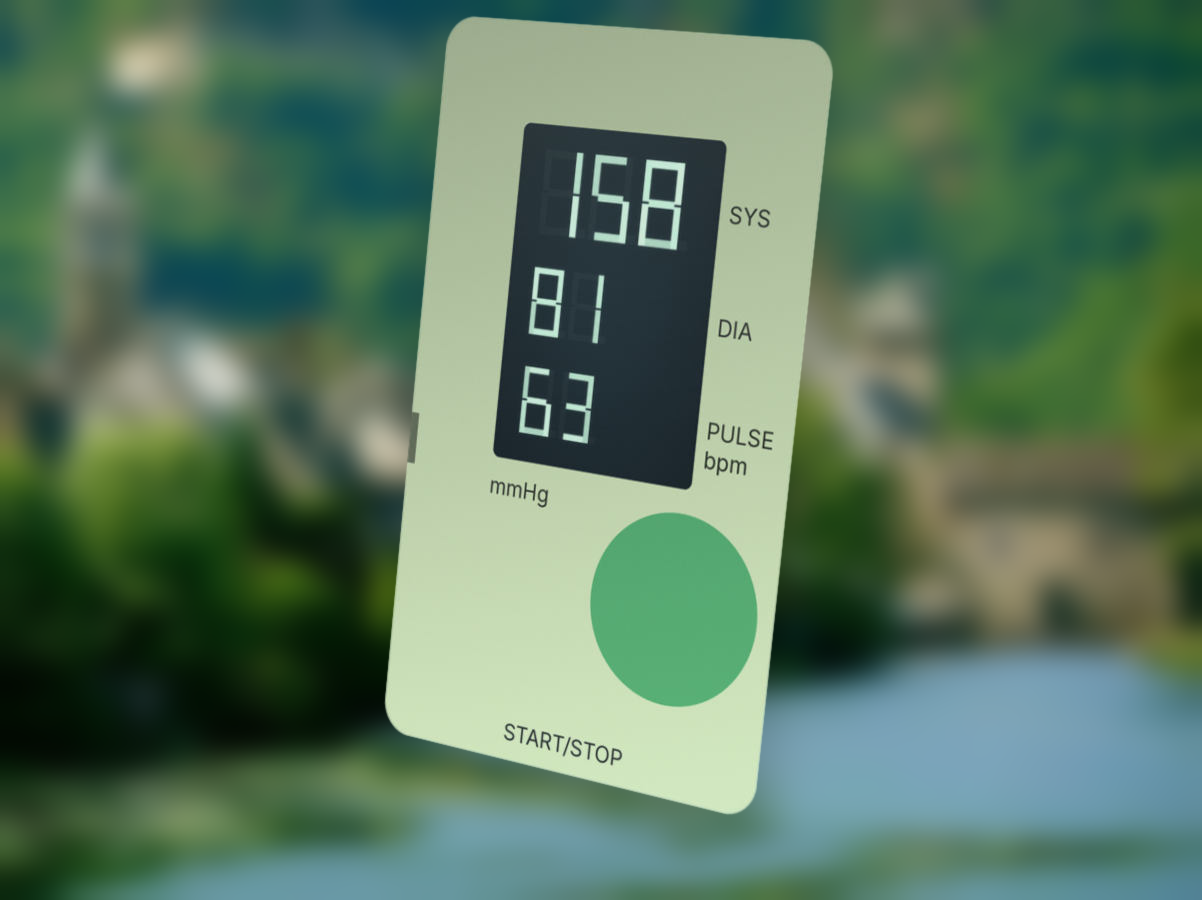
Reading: 63 (bpm)
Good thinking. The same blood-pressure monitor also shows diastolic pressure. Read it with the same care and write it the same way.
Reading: 81 (mmHg)
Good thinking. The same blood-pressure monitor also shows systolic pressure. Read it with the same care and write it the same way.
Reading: 158 (mmHg)
